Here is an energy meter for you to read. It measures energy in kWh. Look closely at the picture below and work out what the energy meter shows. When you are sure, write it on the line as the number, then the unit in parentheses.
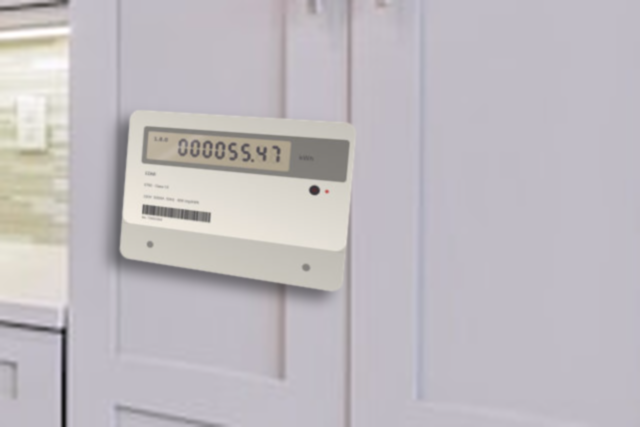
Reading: 55.47 (kWh)
